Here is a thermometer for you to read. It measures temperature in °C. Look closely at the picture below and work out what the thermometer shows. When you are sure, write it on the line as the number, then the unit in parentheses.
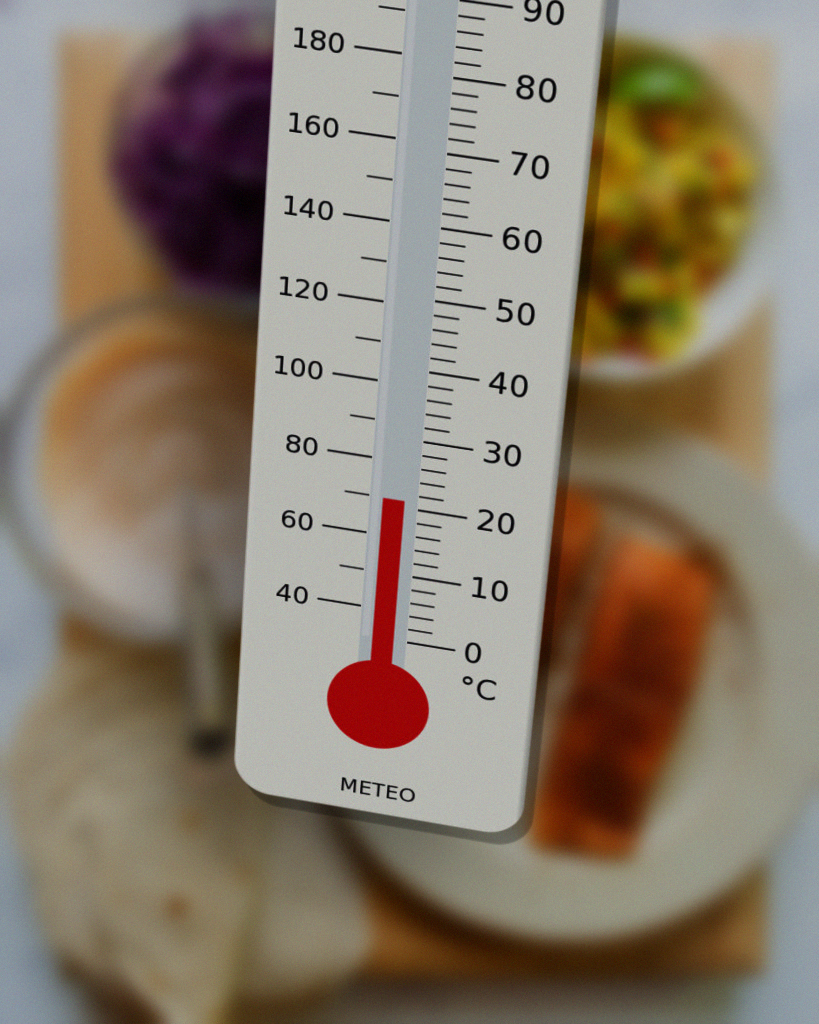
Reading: 21 (°C)
